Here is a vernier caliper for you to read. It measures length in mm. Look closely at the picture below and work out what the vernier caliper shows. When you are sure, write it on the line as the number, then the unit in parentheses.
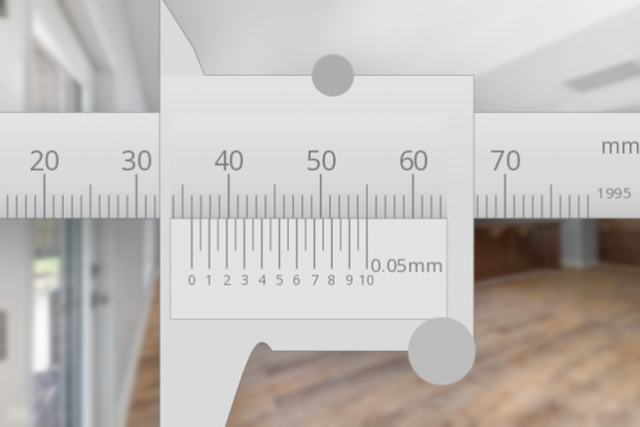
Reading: 36.0 (mm)
